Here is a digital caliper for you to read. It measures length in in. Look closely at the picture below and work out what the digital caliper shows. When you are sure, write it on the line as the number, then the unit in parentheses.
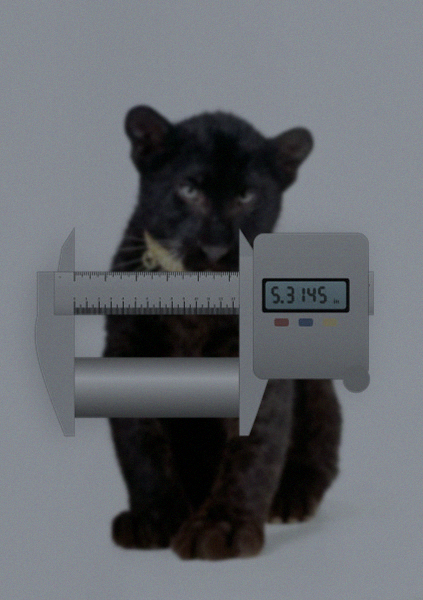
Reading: 5.3145 (in)
